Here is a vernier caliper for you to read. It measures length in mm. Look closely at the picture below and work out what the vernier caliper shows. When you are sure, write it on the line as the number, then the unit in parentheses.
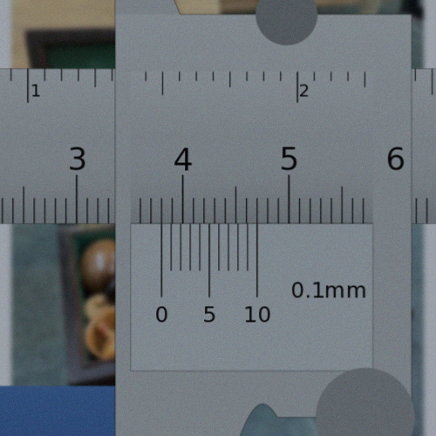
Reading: 38.0 (mm)
